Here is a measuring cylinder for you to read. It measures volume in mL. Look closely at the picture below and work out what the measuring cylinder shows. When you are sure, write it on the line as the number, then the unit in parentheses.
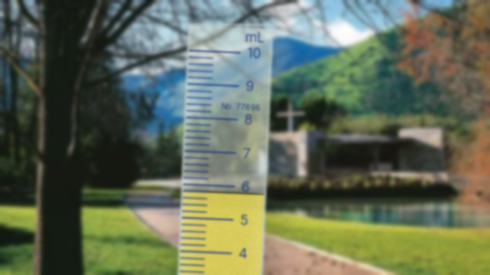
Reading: 5.8 (mL)
